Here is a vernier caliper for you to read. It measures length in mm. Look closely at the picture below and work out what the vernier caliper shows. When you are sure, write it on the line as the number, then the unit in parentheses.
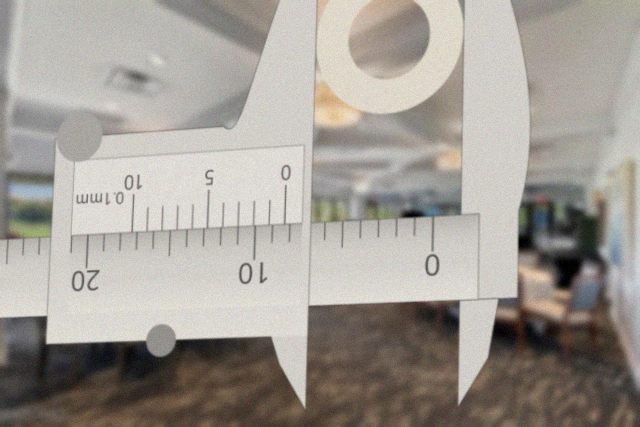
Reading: 8.3 (mm)
